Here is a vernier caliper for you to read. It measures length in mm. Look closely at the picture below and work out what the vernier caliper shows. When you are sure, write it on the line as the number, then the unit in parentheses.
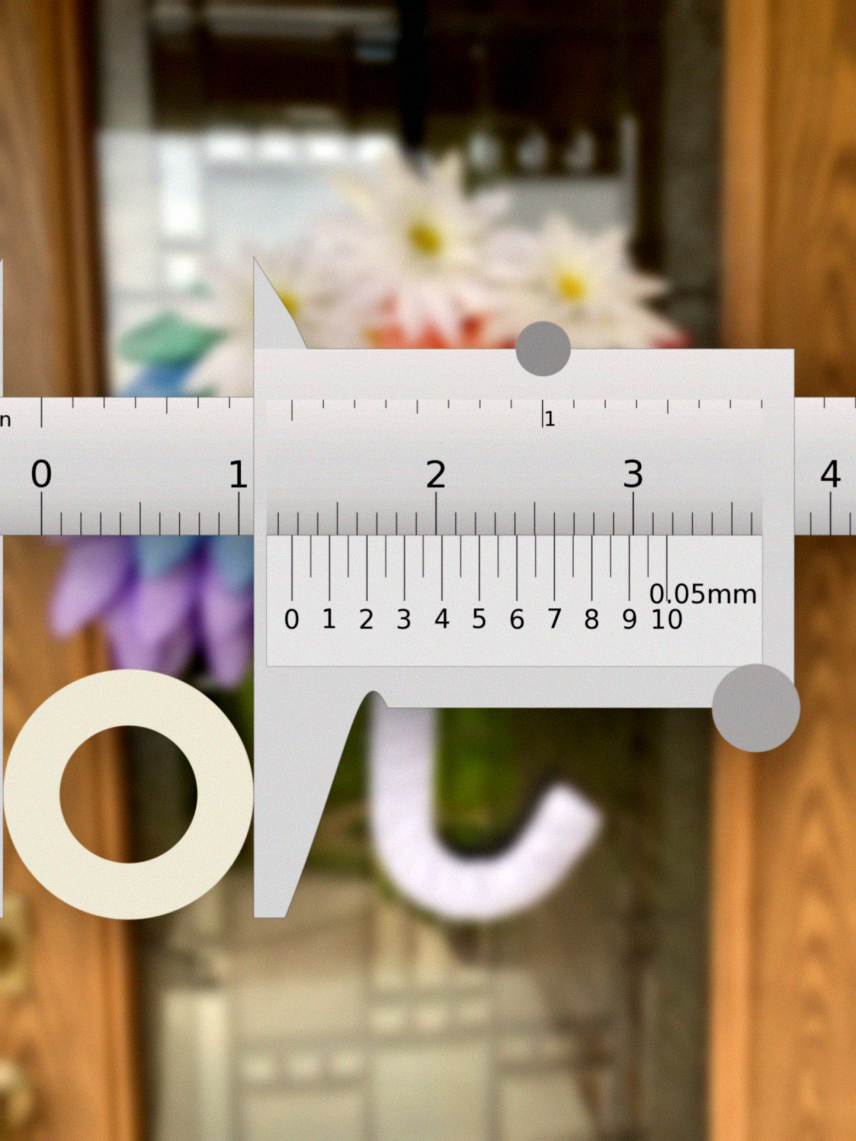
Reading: 12.7 (mm)
